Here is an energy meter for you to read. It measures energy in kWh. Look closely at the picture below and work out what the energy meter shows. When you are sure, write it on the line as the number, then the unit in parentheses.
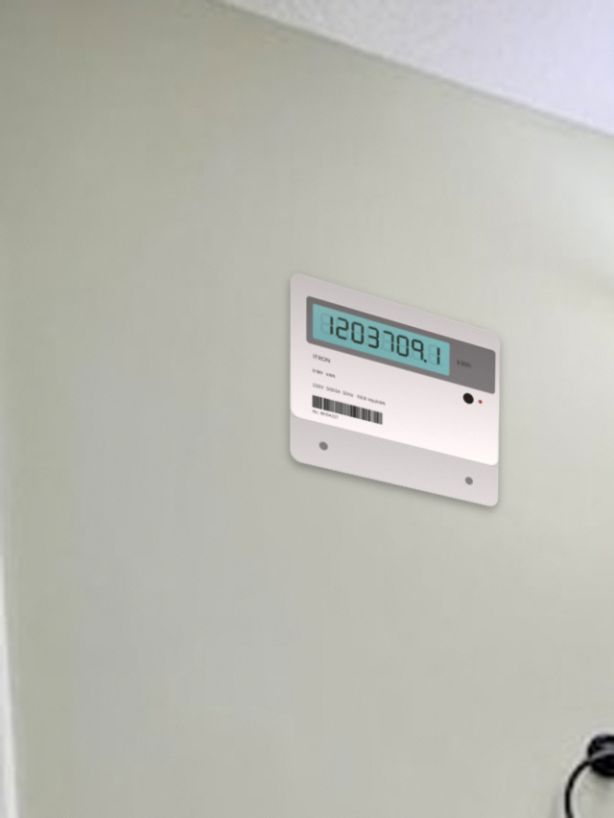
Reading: 1203709.1 (kWh)
